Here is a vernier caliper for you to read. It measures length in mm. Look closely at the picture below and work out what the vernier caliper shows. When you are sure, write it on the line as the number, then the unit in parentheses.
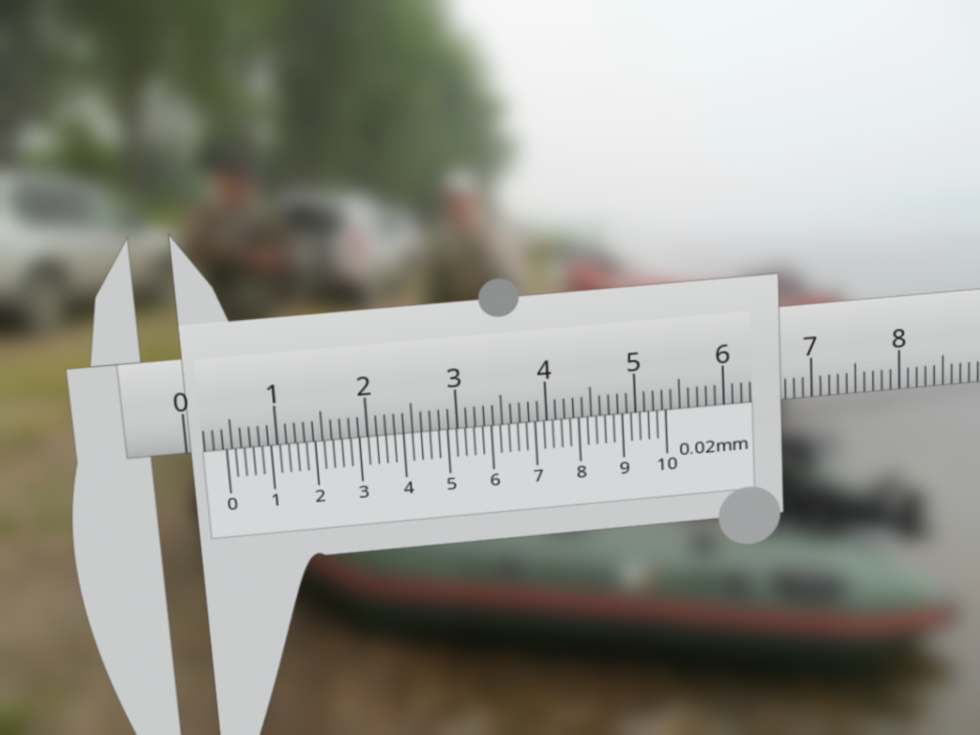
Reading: 4.4 (mm)
